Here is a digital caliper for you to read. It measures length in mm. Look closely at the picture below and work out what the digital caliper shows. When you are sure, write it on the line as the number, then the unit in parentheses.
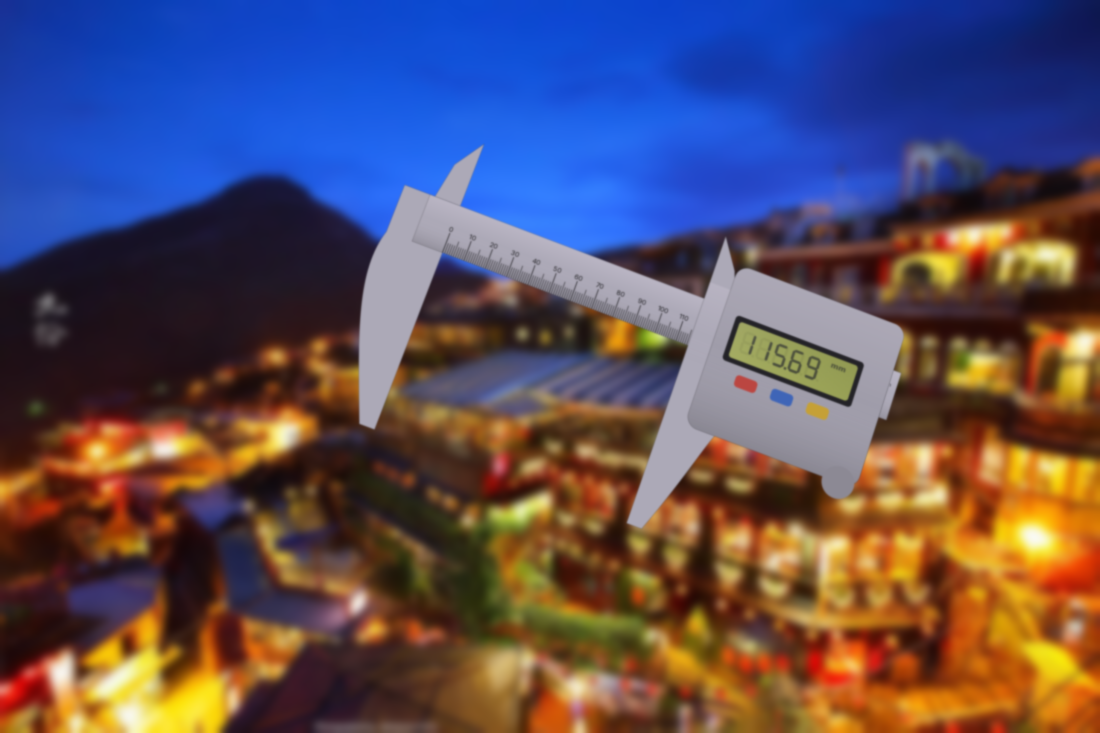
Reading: 115.69 (mm)
